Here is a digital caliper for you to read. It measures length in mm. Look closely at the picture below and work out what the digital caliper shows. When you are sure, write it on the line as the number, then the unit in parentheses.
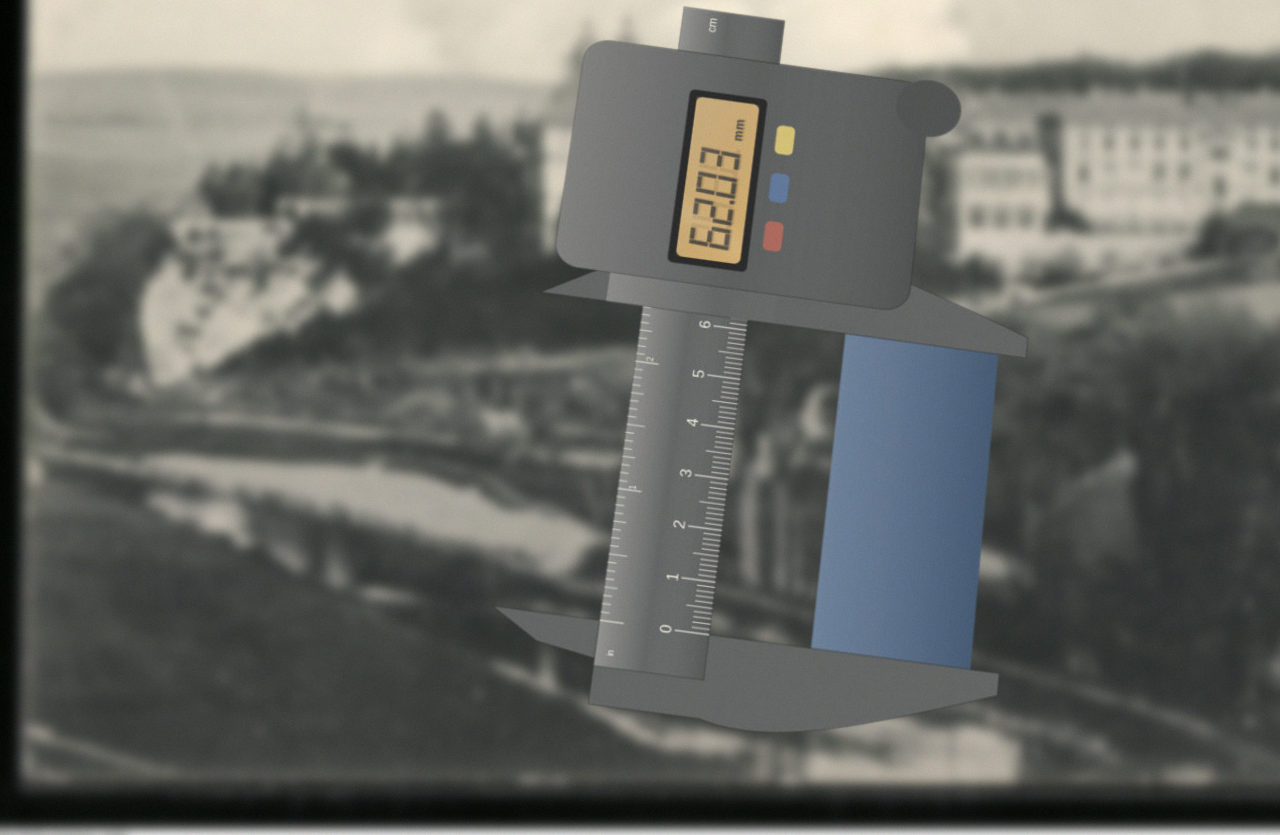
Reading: 62.03 (mm)
